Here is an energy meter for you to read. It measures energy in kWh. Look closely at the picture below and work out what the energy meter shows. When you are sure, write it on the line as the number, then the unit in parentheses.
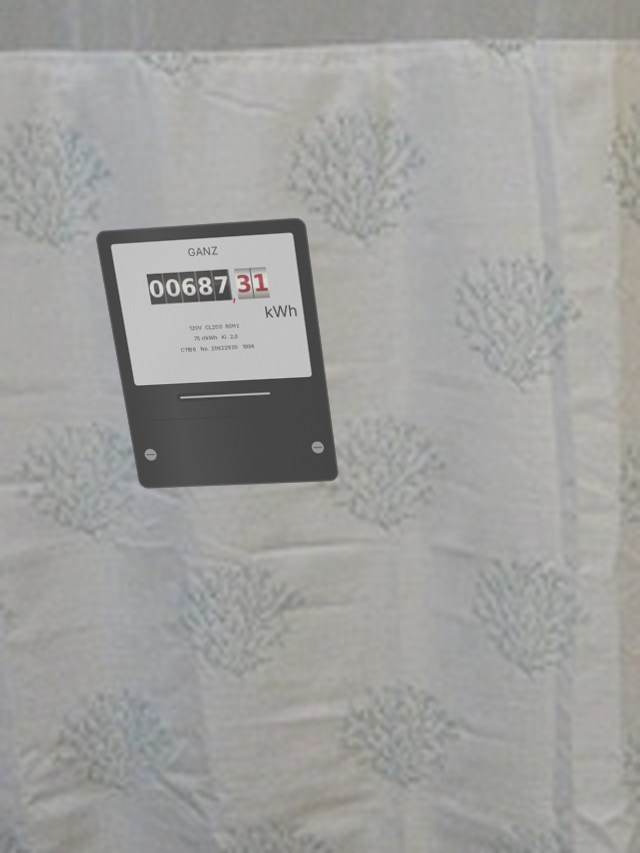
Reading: 687.31 (kWh)
